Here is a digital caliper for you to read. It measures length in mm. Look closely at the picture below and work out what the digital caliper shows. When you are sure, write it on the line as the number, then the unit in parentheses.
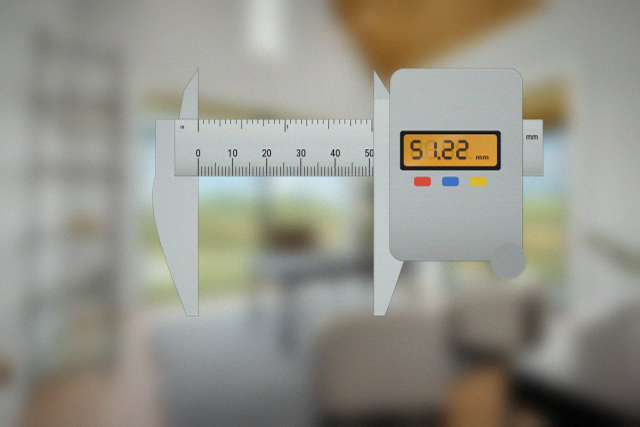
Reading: 51.22 (mm)
